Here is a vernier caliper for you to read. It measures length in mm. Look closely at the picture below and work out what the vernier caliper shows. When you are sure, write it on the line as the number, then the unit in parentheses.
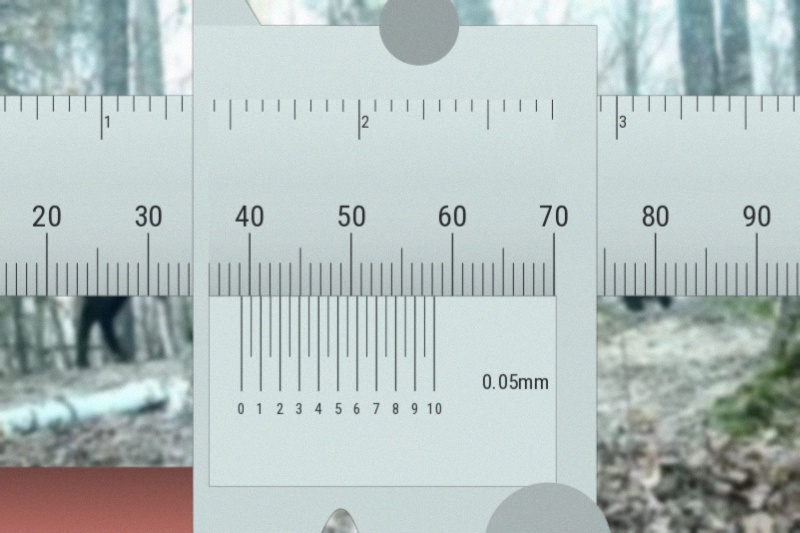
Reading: 39.2 (mm)
